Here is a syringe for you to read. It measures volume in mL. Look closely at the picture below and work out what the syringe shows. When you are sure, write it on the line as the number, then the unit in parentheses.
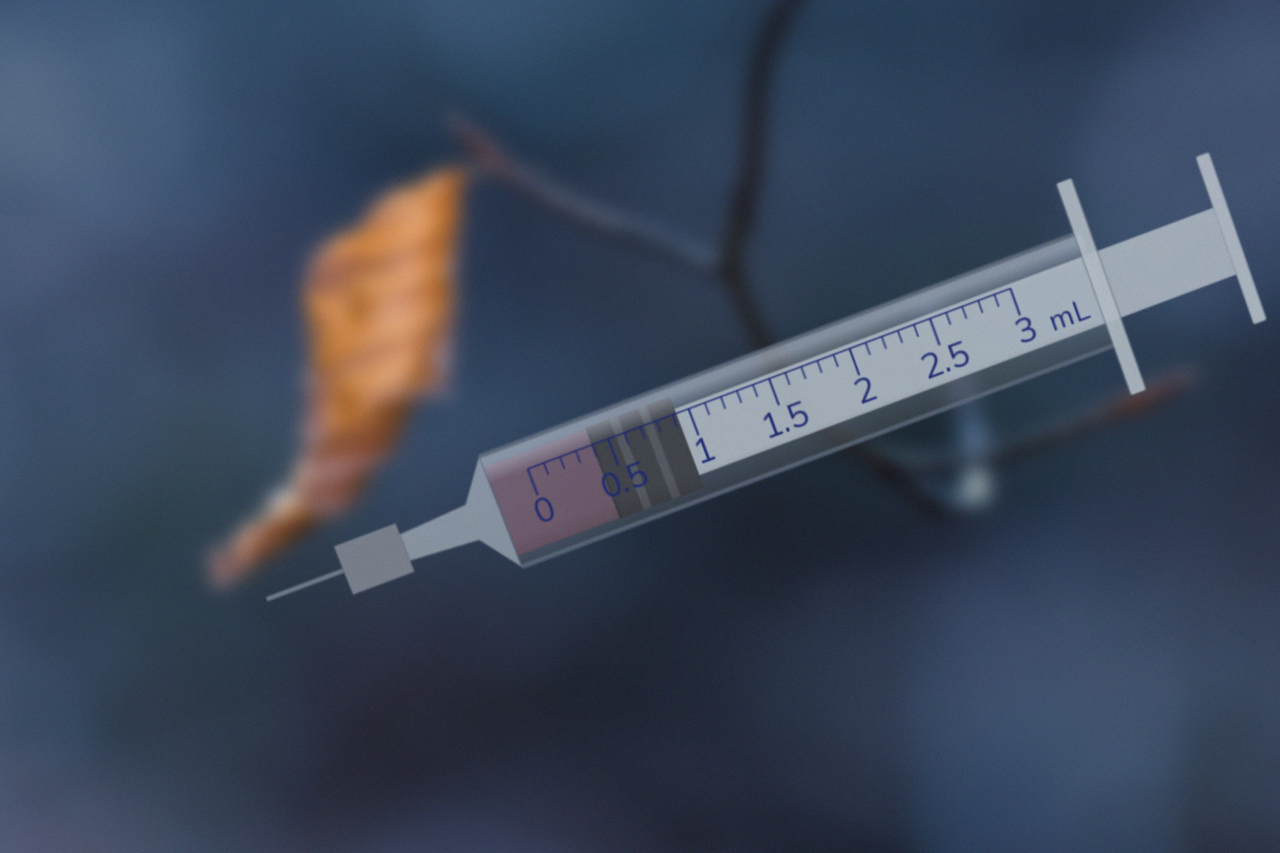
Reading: 0.4 (mL)
